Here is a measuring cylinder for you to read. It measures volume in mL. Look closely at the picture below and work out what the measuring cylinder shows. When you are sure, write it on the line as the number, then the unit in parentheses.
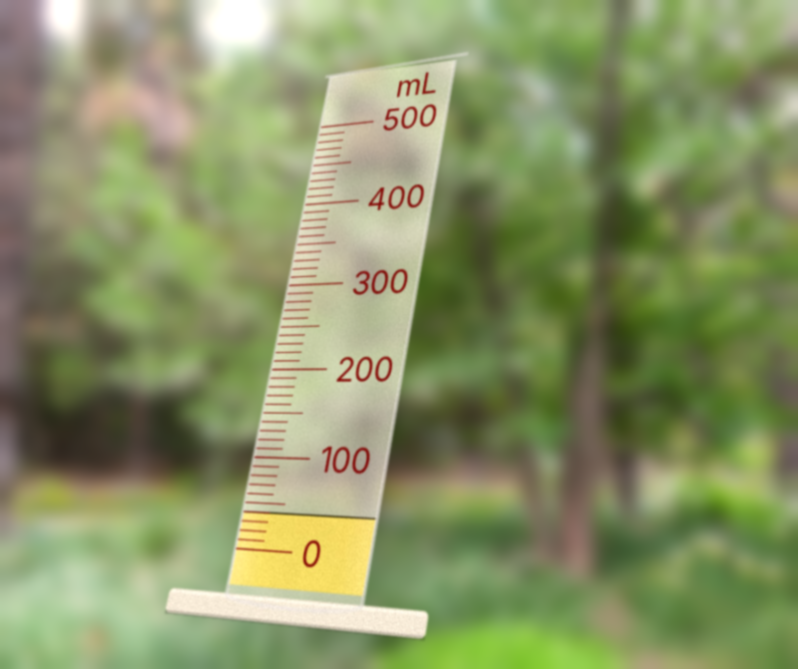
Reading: 40 (mL)
